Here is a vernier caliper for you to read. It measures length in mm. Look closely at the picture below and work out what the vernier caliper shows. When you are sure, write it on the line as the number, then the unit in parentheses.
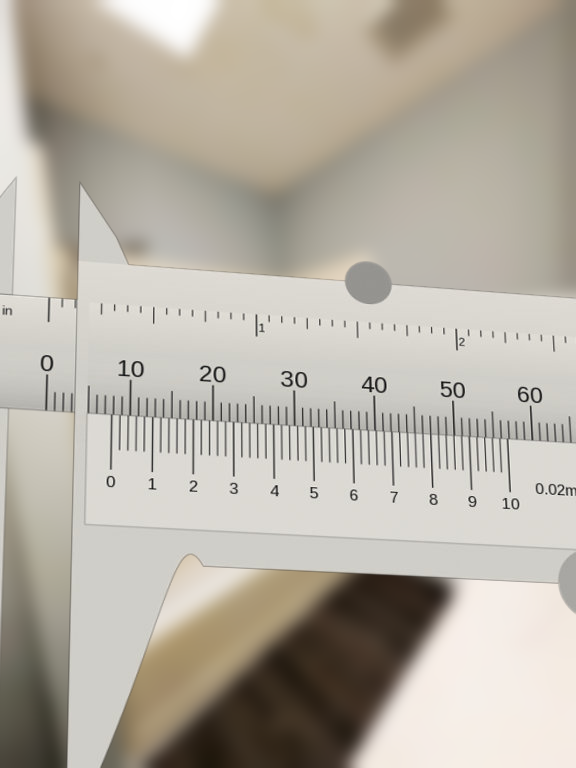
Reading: 7.8 (mm)
